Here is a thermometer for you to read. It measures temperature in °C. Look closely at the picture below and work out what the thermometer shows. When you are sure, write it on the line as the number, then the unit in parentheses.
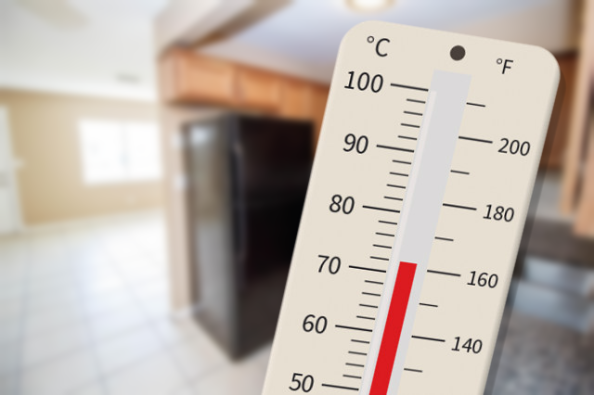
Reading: 72 (°C)
